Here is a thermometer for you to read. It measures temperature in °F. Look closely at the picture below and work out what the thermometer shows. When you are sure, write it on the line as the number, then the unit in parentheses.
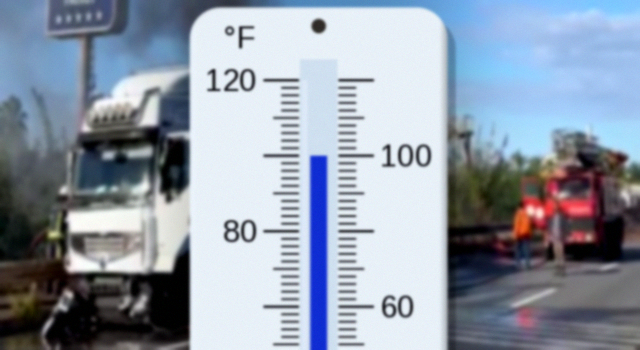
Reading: 100 (°F)
